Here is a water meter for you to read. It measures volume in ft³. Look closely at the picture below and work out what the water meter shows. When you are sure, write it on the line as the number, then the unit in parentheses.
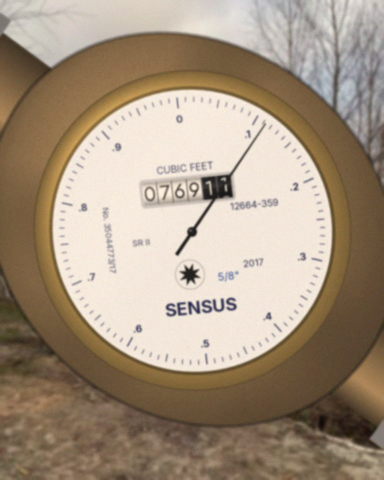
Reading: 76911.11 (ft³)
